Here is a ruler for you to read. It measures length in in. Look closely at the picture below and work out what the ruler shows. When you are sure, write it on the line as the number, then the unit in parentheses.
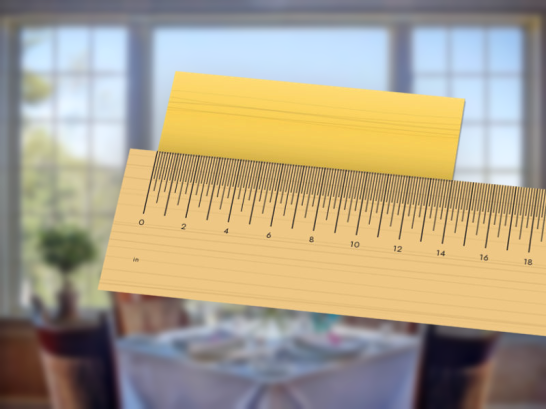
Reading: 14 (in)
